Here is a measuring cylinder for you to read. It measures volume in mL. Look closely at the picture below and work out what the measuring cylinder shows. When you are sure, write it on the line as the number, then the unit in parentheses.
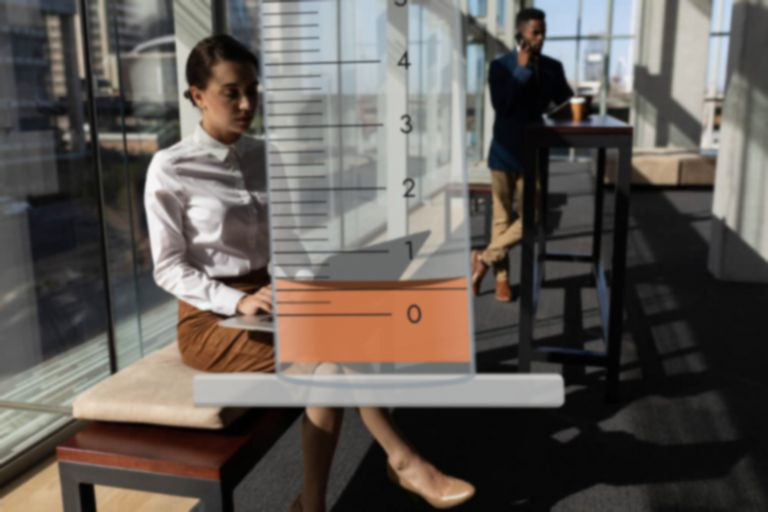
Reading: 0.4 (mL)
